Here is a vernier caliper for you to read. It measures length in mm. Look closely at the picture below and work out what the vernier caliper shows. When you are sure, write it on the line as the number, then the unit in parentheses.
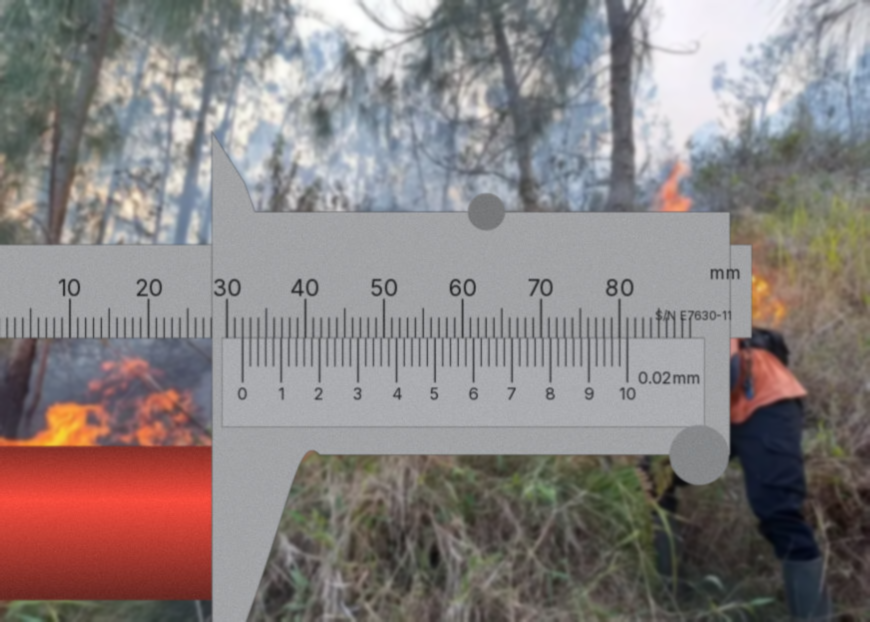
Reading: 32.0 (mm)
